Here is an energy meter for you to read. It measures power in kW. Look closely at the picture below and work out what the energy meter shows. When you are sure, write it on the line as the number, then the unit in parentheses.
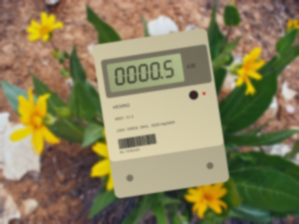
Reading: 0.5 (kW)
